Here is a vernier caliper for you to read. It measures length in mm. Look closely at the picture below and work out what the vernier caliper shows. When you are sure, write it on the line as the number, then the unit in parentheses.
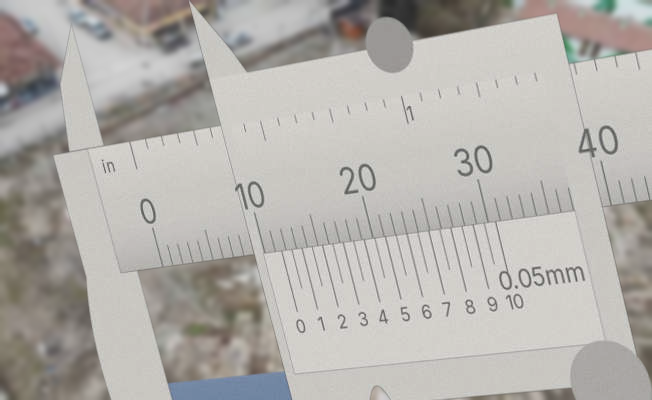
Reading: 11.6 (mm)
